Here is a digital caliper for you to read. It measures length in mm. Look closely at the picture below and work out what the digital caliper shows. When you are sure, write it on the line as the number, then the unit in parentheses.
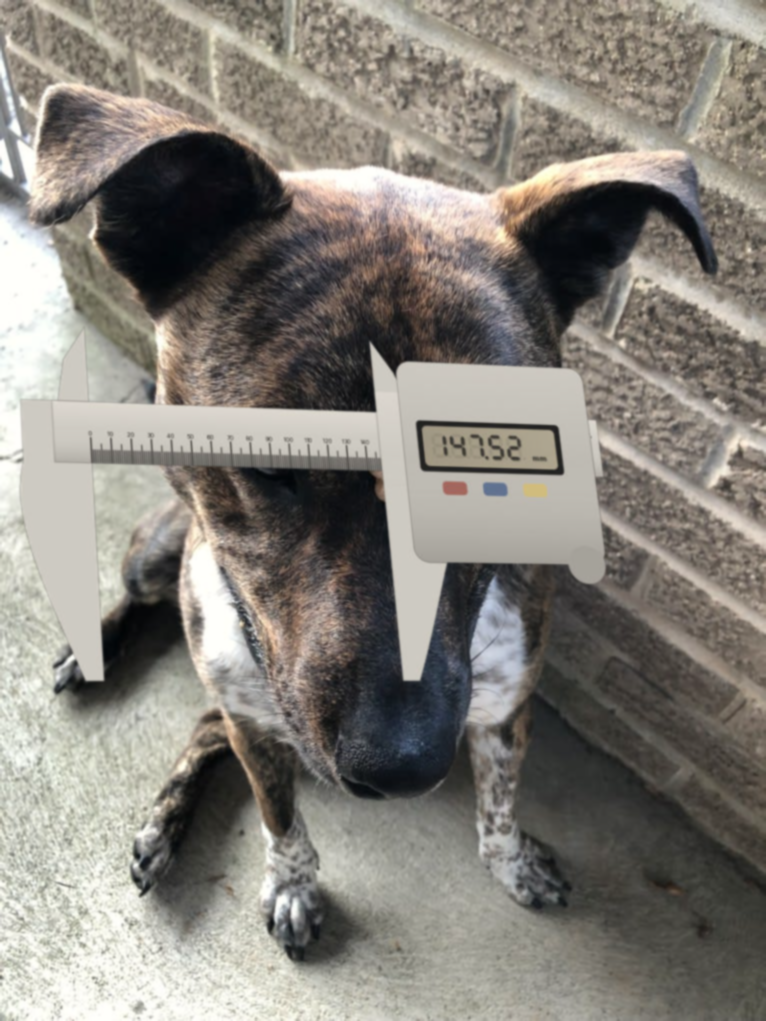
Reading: 147.52 (mm)
